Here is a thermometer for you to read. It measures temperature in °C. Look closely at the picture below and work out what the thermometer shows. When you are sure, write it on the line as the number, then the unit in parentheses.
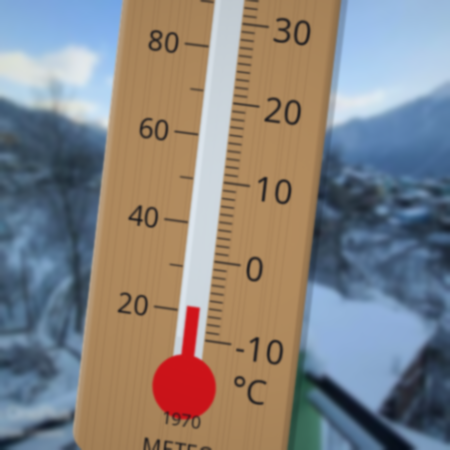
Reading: -6 (°C)
